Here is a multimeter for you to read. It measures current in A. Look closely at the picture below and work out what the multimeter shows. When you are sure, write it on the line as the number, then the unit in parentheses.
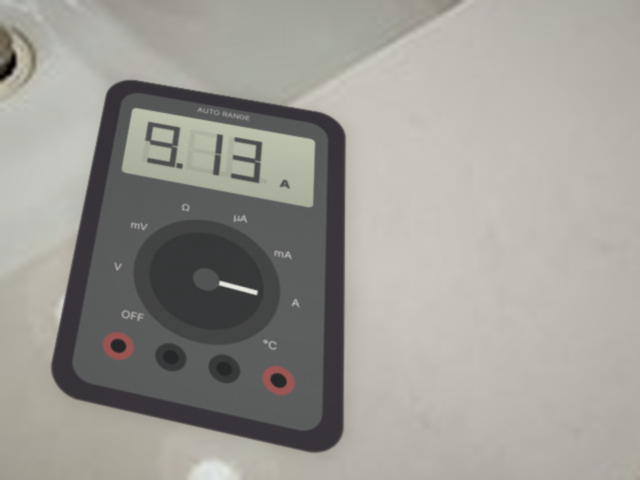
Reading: 9.13 (A)
